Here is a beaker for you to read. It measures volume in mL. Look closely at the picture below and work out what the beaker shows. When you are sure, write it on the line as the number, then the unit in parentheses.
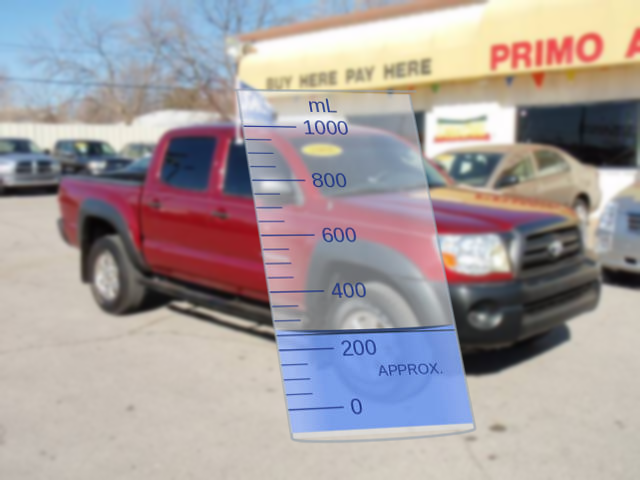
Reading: 250 (mL)
